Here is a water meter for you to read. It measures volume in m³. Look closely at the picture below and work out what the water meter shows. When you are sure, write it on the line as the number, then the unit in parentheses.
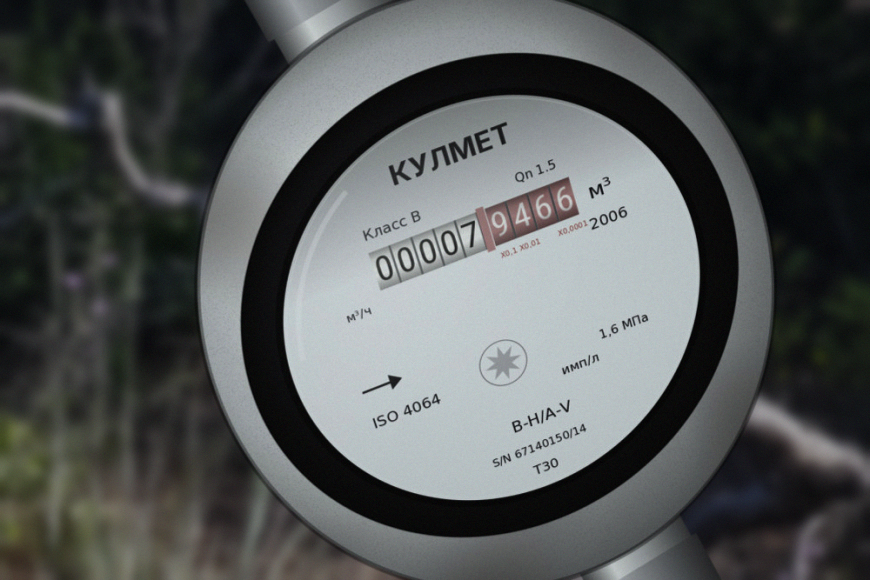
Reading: 7.9466 (m³)
